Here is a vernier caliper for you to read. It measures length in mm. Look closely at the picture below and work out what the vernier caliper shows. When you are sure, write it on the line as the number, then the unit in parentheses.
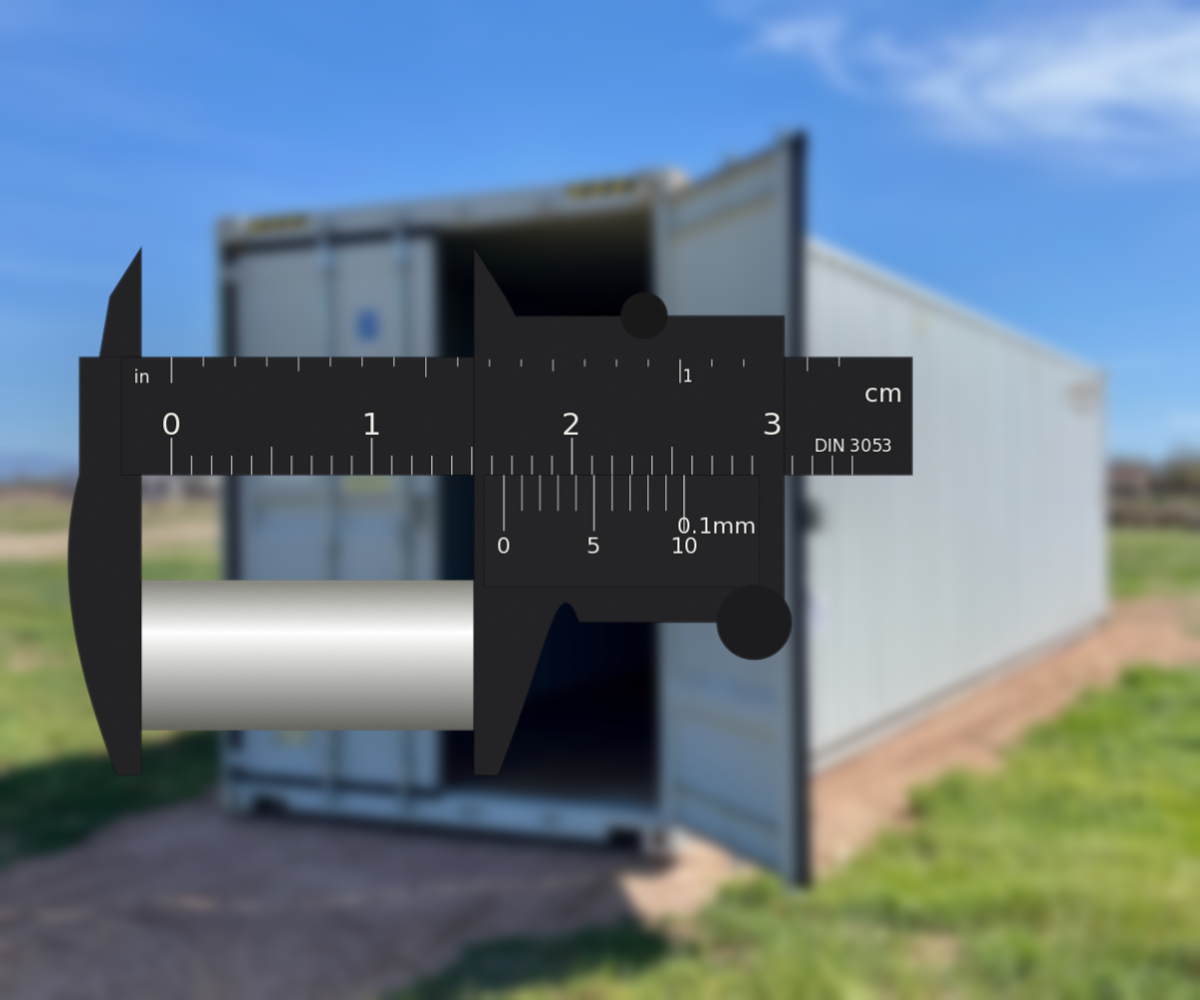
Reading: 16.6 (mm)
